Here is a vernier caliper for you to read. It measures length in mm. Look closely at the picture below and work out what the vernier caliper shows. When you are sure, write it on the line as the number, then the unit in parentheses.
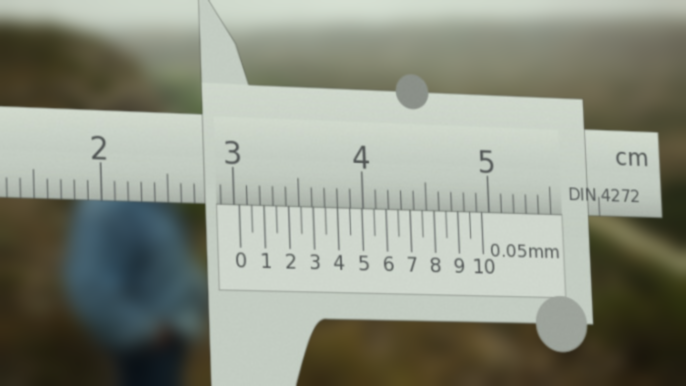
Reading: 30.4 (mm)
